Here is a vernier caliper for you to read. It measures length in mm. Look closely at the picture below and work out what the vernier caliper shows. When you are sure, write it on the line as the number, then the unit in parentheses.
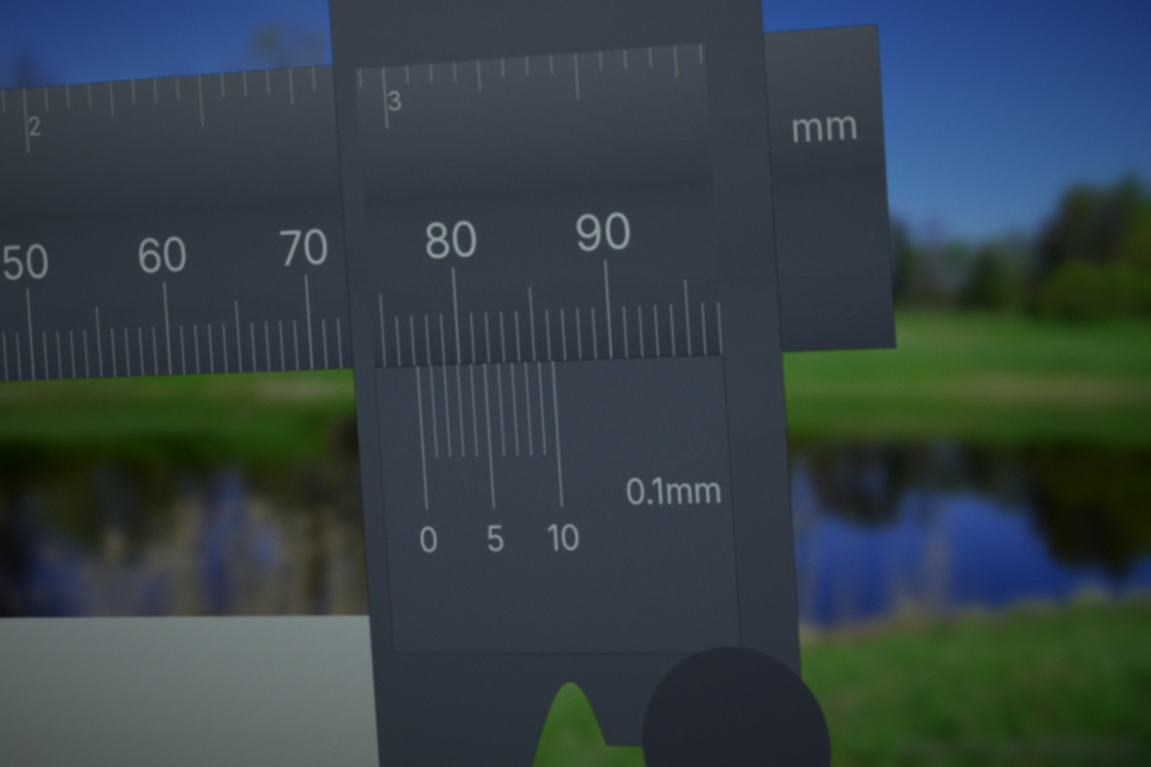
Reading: 77.2 (mm)
